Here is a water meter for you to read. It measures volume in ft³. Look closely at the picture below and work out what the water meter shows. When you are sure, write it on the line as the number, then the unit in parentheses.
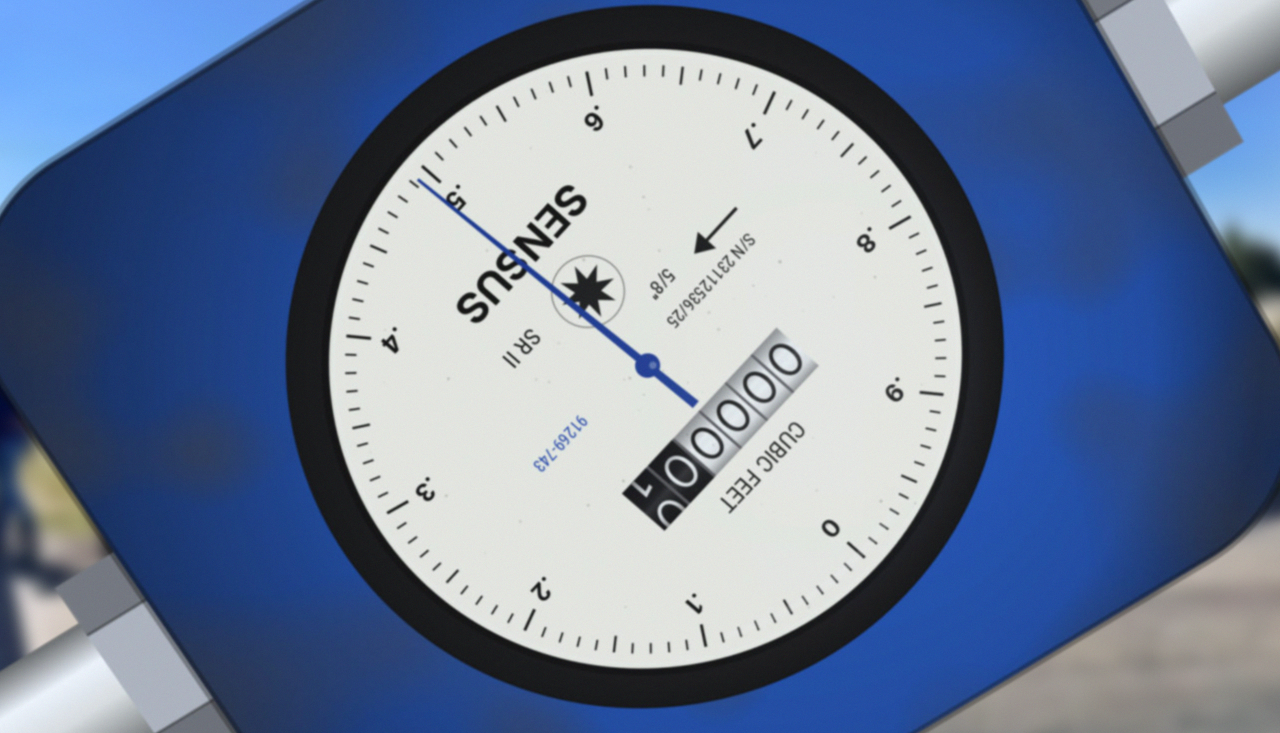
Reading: 0.49 (ft³)
